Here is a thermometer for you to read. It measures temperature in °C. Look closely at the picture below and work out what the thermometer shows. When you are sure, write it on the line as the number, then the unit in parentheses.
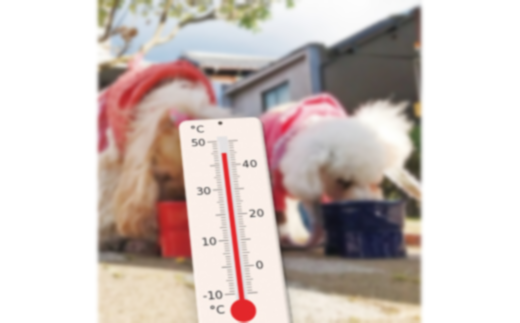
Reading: 45 (°C)
